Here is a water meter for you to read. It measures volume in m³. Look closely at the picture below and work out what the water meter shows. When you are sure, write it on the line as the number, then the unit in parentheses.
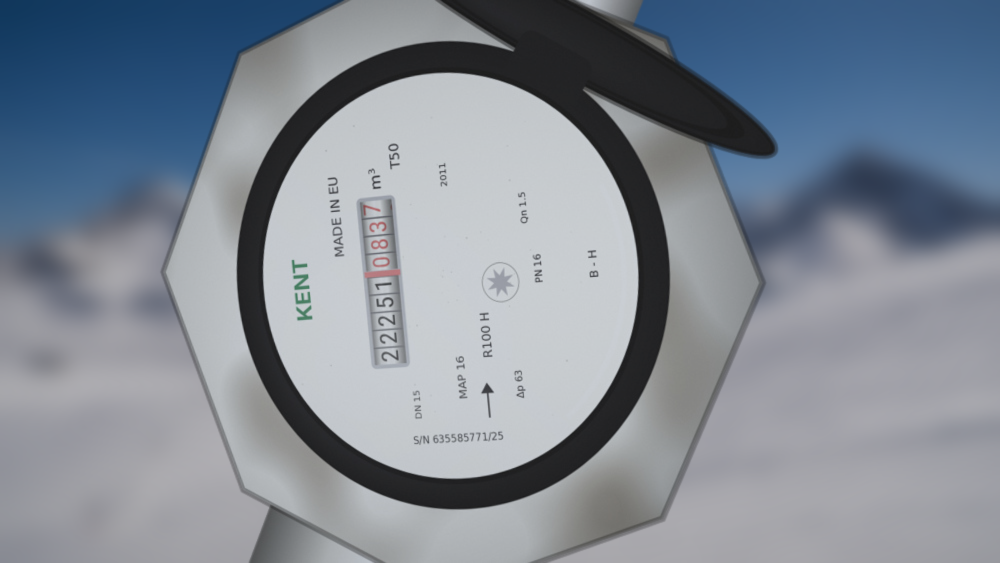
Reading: 22251.0837 (m³)
